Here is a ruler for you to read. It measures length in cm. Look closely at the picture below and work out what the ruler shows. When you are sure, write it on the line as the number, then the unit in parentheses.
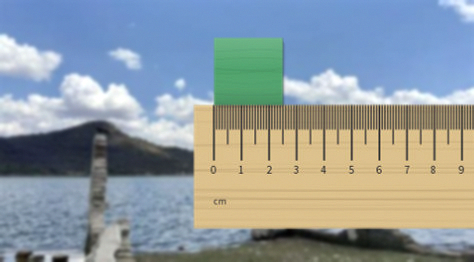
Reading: 2.5 (cm)
